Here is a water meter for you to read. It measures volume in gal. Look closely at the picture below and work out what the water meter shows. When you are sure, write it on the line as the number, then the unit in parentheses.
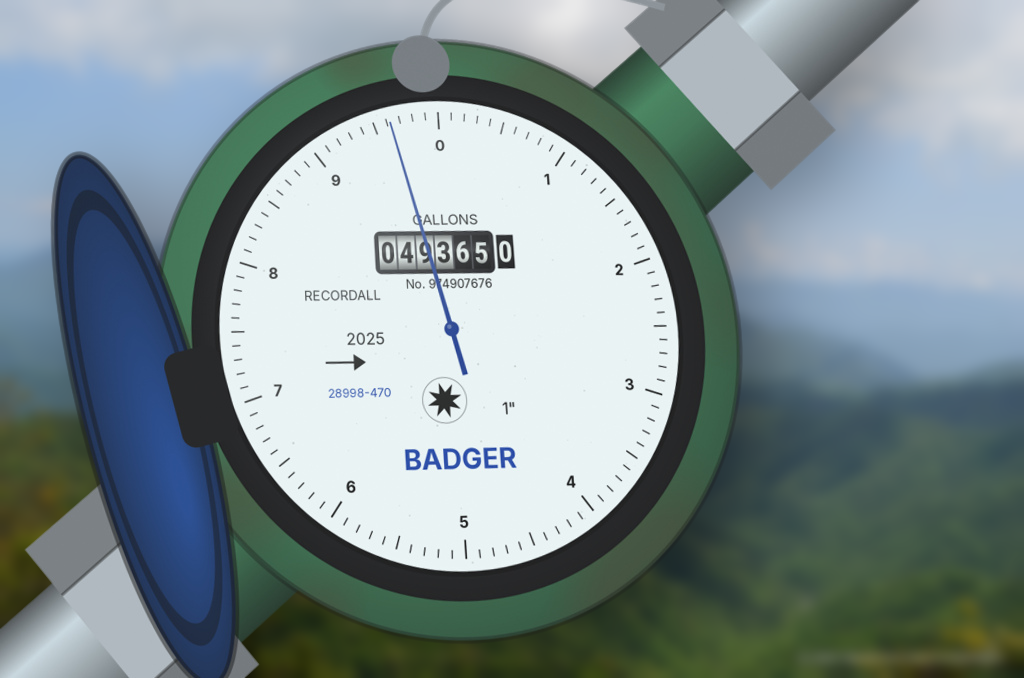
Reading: 493649.6 (gal)
